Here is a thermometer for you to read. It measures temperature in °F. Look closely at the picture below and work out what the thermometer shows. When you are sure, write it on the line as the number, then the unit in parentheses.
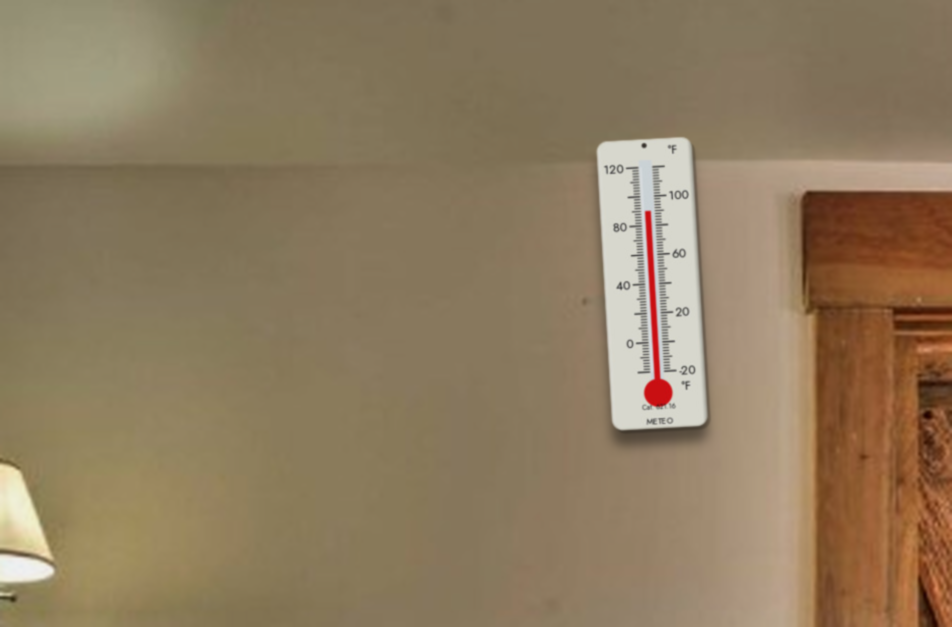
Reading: 90 (°F)
